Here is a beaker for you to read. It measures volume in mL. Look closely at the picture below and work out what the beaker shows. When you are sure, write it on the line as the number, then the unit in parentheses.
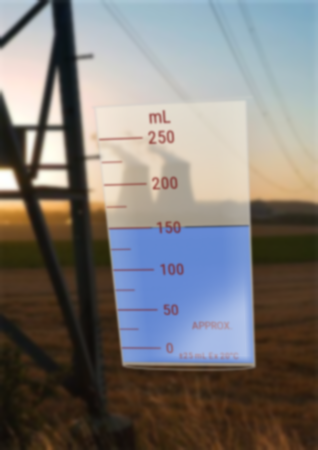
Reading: 150 (mL)
